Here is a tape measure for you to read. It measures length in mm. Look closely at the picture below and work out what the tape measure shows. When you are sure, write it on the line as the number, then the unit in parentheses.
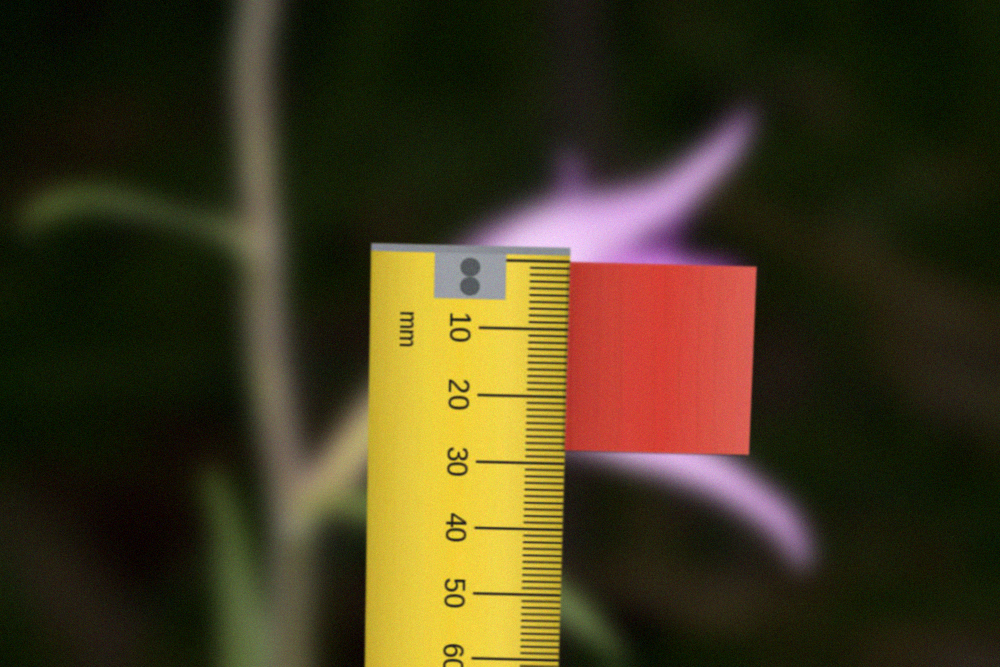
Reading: 28 (mm)
